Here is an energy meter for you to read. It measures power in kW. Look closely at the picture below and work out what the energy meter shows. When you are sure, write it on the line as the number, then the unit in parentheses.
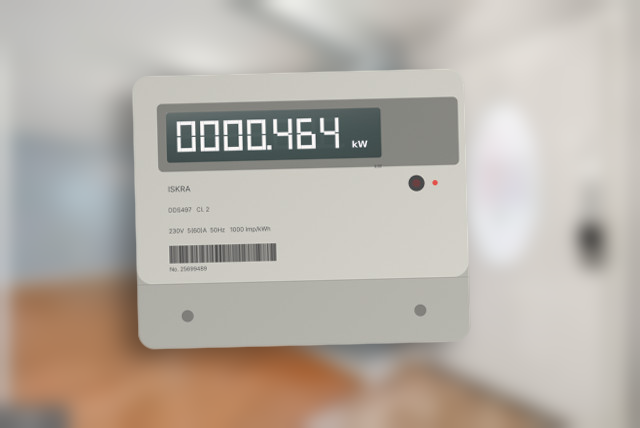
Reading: 0.464 (kW)
